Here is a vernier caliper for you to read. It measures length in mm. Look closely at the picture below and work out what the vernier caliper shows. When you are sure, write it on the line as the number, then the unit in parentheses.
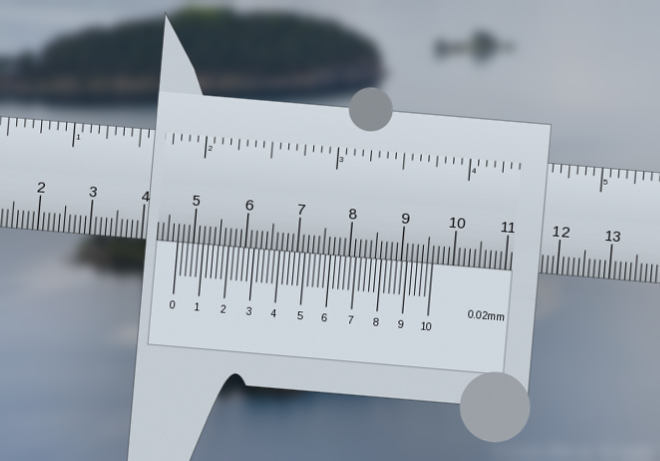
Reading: 47.0 (mm)
